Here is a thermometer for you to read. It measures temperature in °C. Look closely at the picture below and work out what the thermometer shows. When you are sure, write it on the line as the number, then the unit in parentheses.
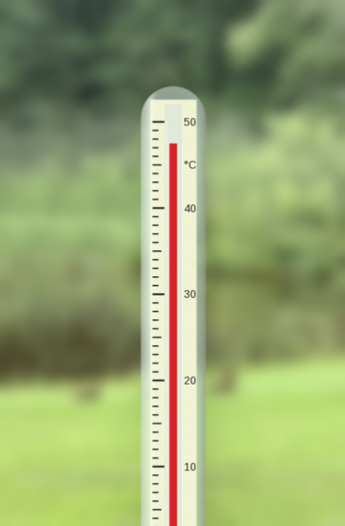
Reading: 47.5 (°C)
